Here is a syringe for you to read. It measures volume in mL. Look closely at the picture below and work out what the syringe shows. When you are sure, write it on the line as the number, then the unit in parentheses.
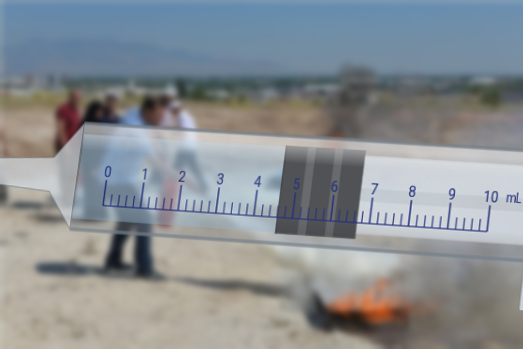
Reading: 4.6 (mL)
